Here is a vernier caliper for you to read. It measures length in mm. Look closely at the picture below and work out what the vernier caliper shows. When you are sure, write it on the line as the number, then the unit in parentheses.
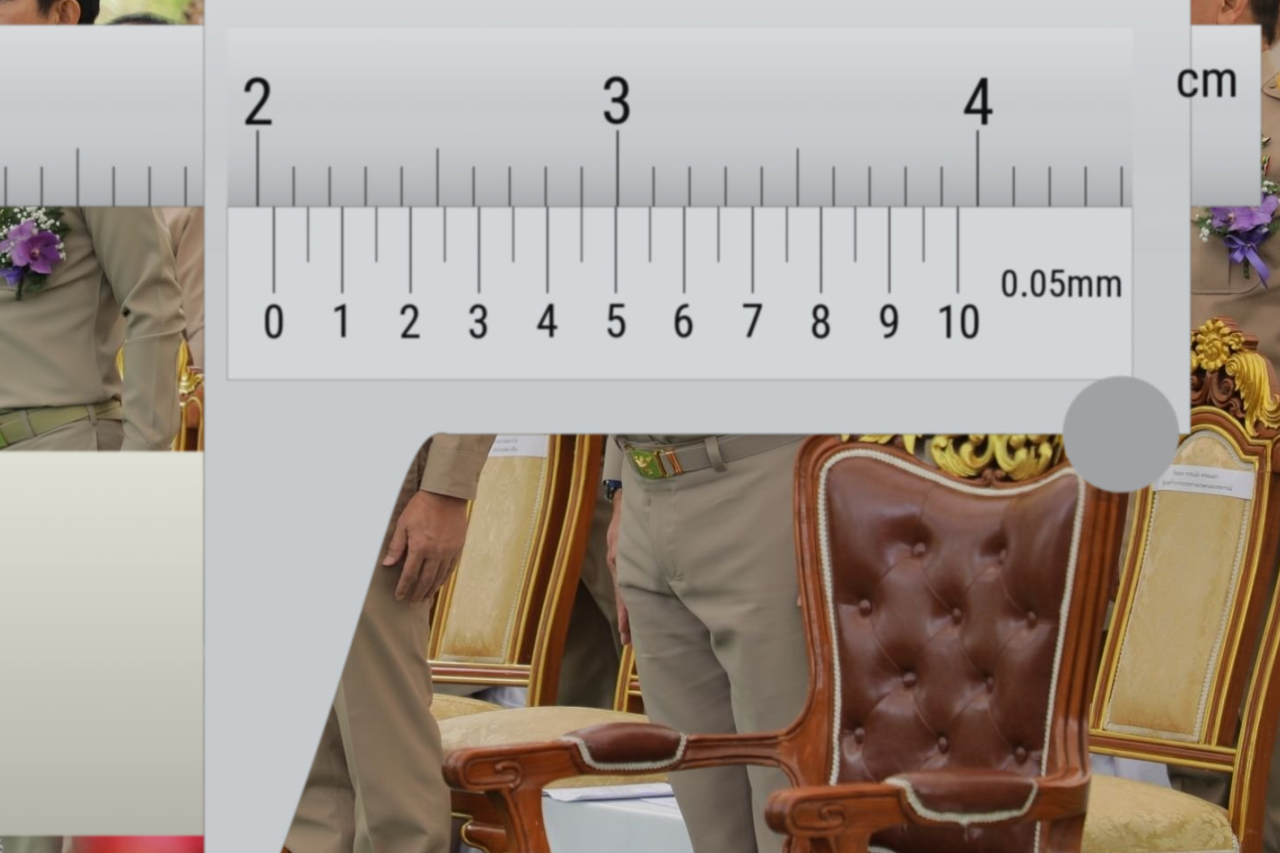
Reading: 20.45 (mm)
